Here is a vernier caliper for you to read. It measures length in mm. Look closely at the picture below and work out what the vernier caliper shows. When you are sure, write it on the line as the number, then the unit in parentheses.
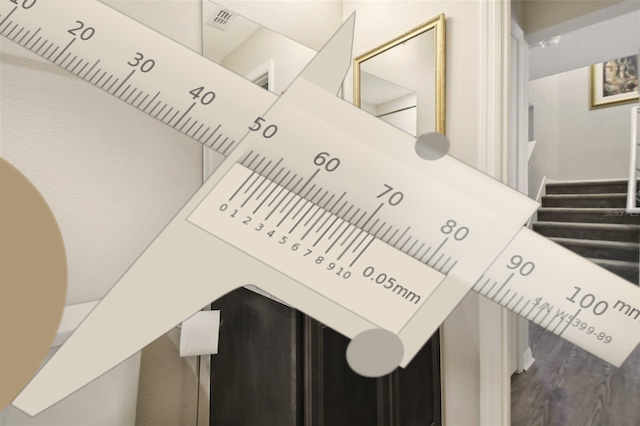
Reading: 53.2 (mm)
